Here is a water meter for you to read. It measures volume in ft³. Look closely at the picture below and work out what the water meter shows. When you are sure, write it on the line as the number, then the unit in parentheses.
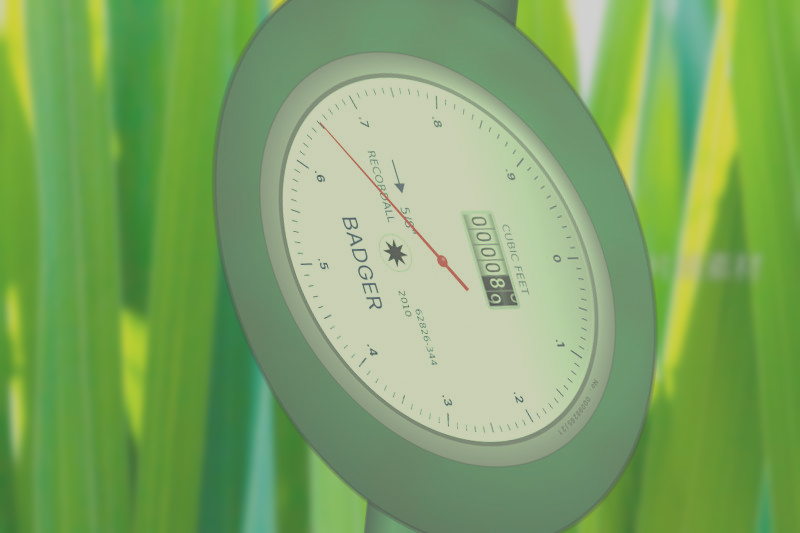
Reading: 88.65 (ft³)
